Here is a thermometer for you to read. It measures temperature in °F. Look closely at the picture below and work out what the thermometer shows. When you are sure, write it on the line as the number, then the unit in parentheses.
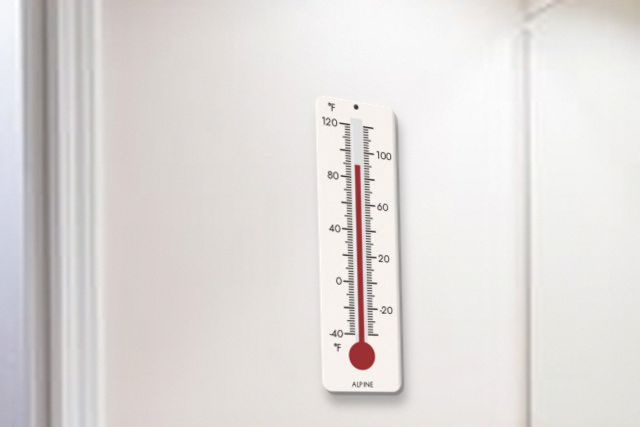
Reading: 90 (°F)
